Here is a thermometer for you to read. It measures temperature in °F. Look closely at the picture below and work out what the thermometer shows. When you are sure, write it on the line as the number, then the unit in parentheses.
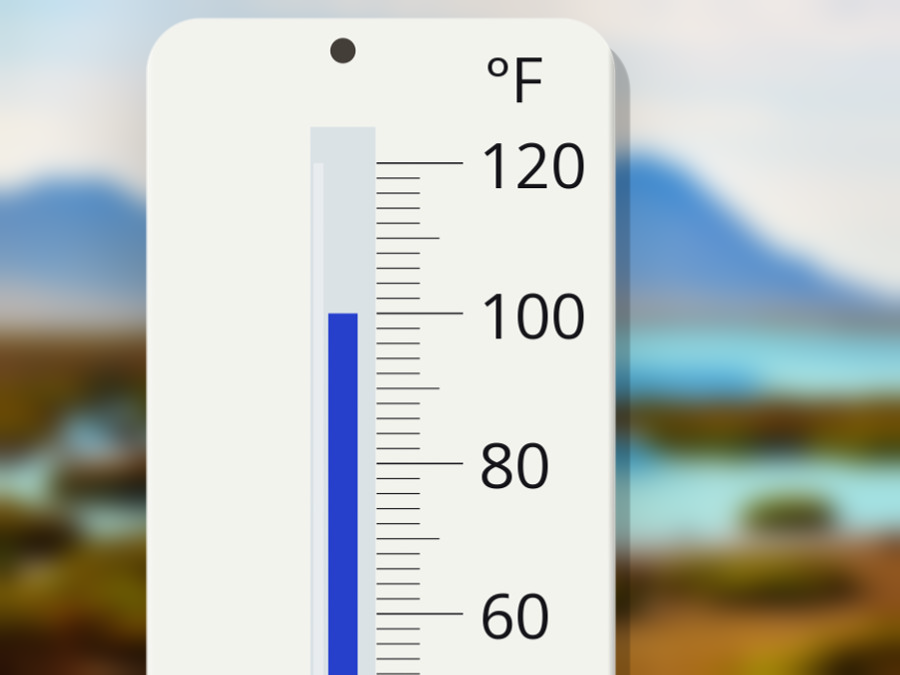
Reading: 100 (°F)
